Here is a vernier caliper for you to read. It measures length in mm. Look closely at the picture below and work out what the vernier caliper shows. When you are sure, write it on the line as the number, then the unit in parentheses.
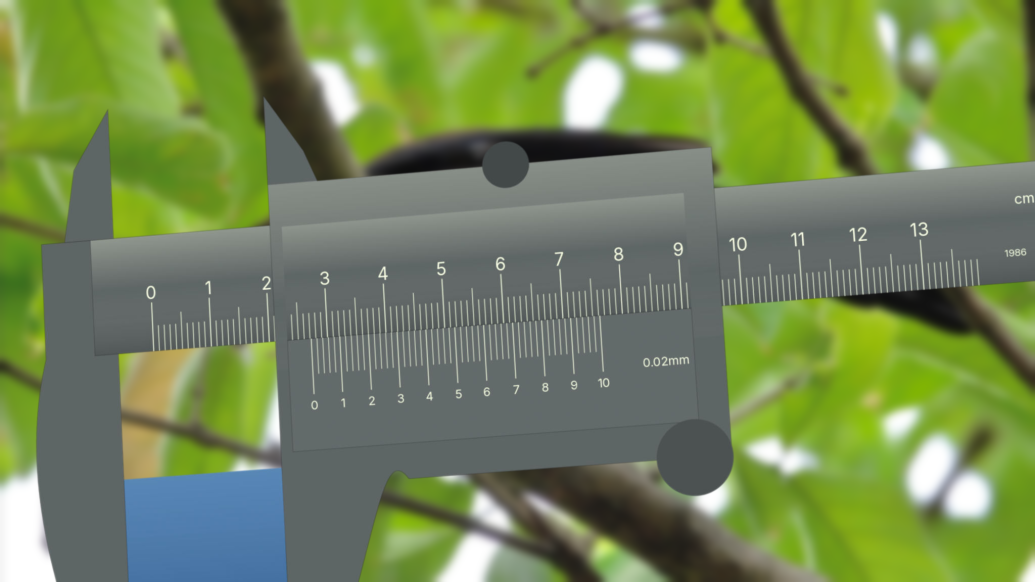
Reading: 27.2 (mm)
